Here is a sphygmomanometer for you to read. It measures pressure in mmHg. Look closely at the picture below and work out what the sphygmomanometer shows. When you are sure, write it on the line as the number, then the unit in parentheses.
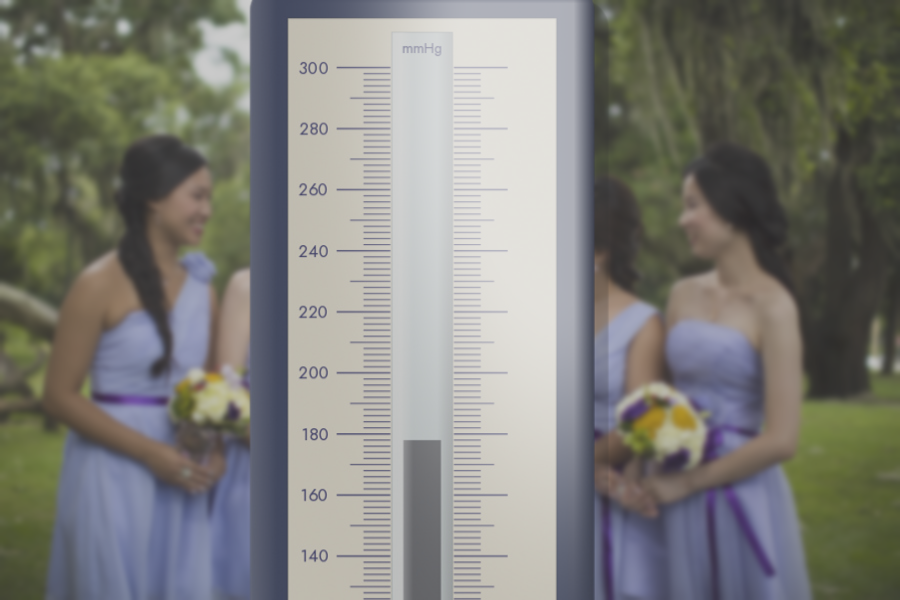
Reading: 178 (mmHg)
